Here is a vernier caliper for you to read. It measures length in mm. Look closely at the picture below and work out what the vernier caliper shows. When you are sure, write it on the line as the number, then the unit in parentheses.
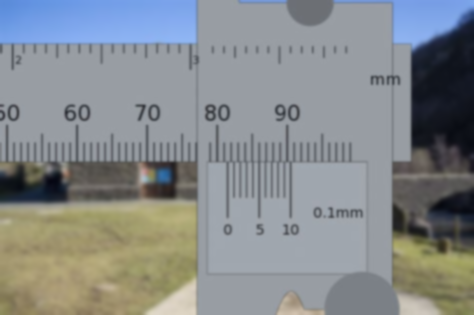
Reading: 81.5 (mm)
